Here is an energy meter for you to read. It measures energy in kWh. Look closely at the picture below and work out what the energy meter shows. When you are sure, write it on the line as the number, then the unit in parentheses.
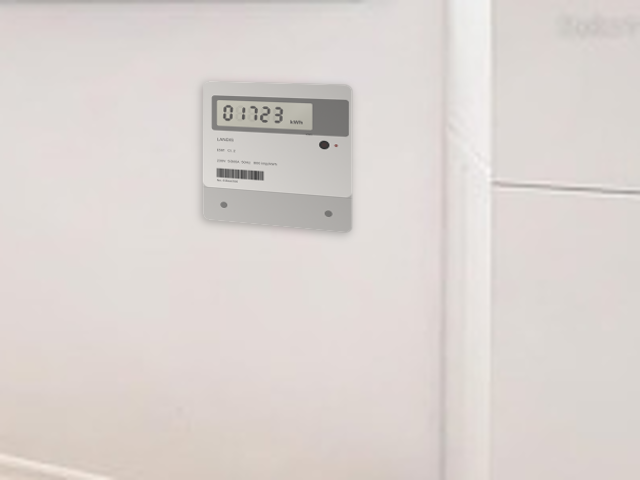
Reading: 1723 (kWh)
